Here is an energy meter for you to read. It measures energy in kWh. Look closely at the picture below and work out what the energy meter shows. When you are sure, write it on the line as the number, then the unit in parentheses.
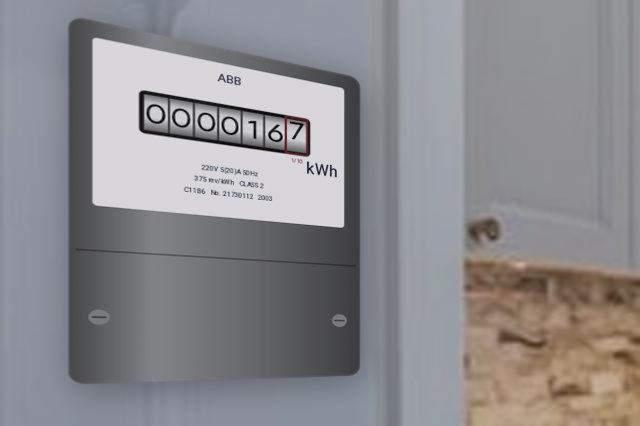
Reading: 16.7 (kWh)
